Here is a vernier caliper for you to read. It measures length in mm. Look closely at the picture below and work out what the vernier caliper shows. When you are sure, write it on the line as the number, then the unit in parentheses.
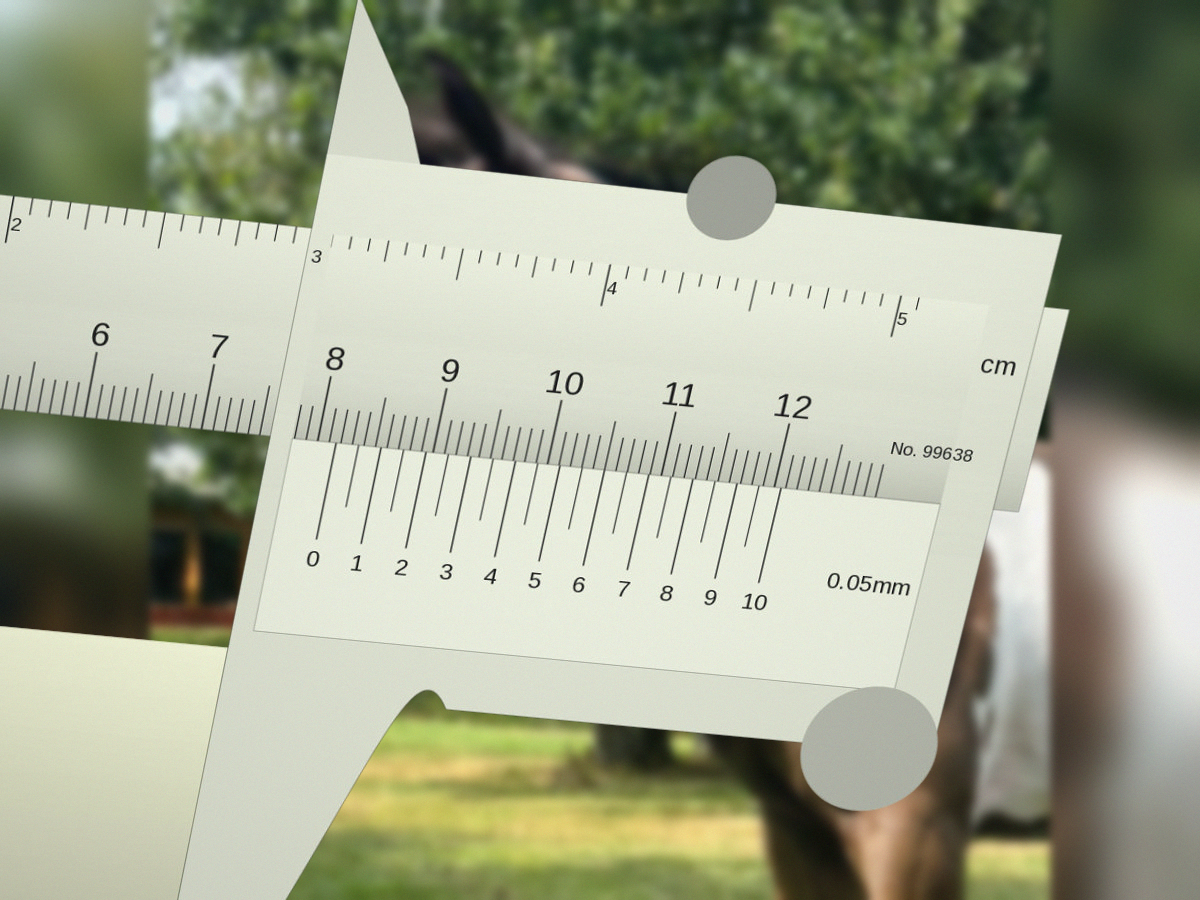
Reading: 81.6 (mm)
